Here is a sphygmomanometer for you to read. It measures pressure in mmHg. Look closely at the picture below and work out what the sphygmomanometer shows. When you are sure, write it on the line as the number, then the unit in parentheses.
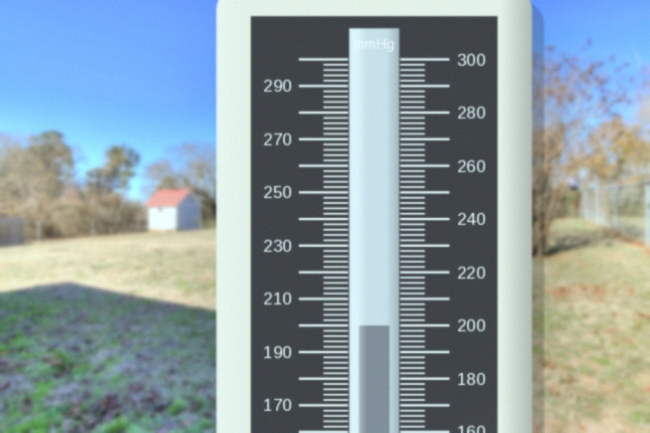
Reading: 200 (mmHg)
